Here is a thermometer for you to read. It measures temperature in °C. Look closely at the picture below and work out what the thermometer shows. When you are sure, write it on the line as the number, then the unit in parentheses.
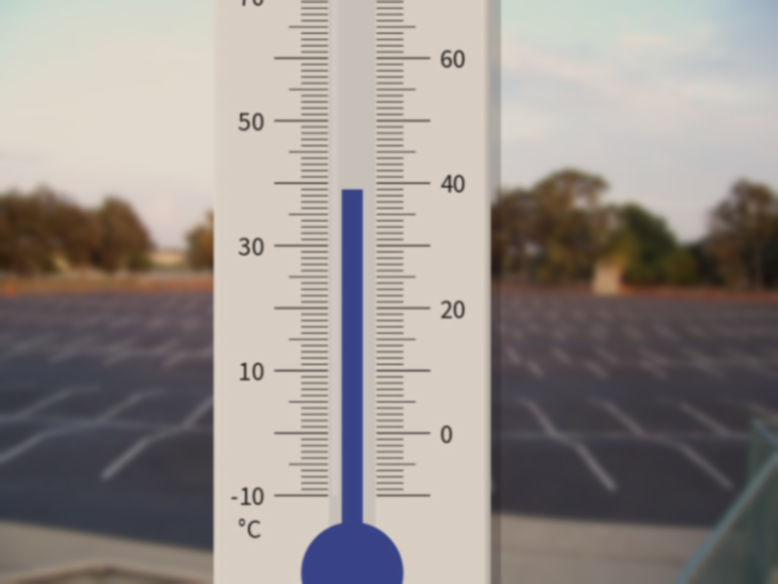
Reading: 39 (°C)
